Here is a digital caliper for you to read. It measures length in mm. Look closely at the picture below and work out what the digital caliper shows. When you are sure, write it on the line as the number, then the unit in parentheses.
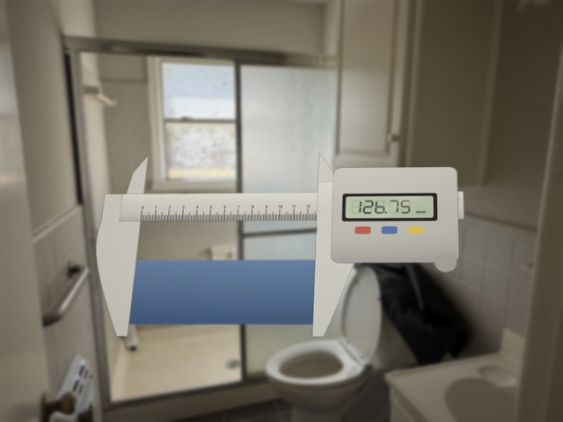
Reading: 126.75 (mm)
